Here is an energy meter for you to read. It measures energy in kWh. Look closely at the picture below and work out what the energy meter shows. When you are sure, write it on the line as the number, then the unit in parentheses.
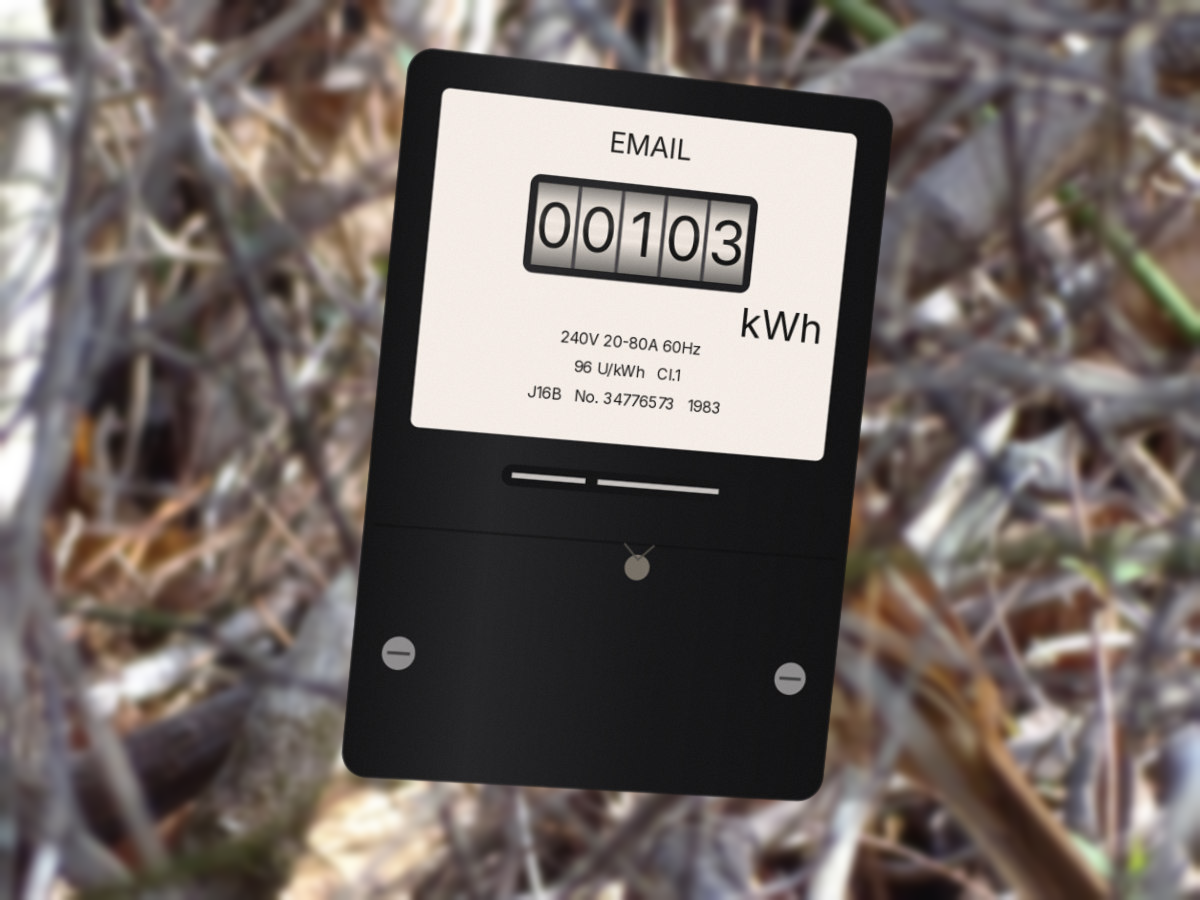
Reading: 103 (kWh)
